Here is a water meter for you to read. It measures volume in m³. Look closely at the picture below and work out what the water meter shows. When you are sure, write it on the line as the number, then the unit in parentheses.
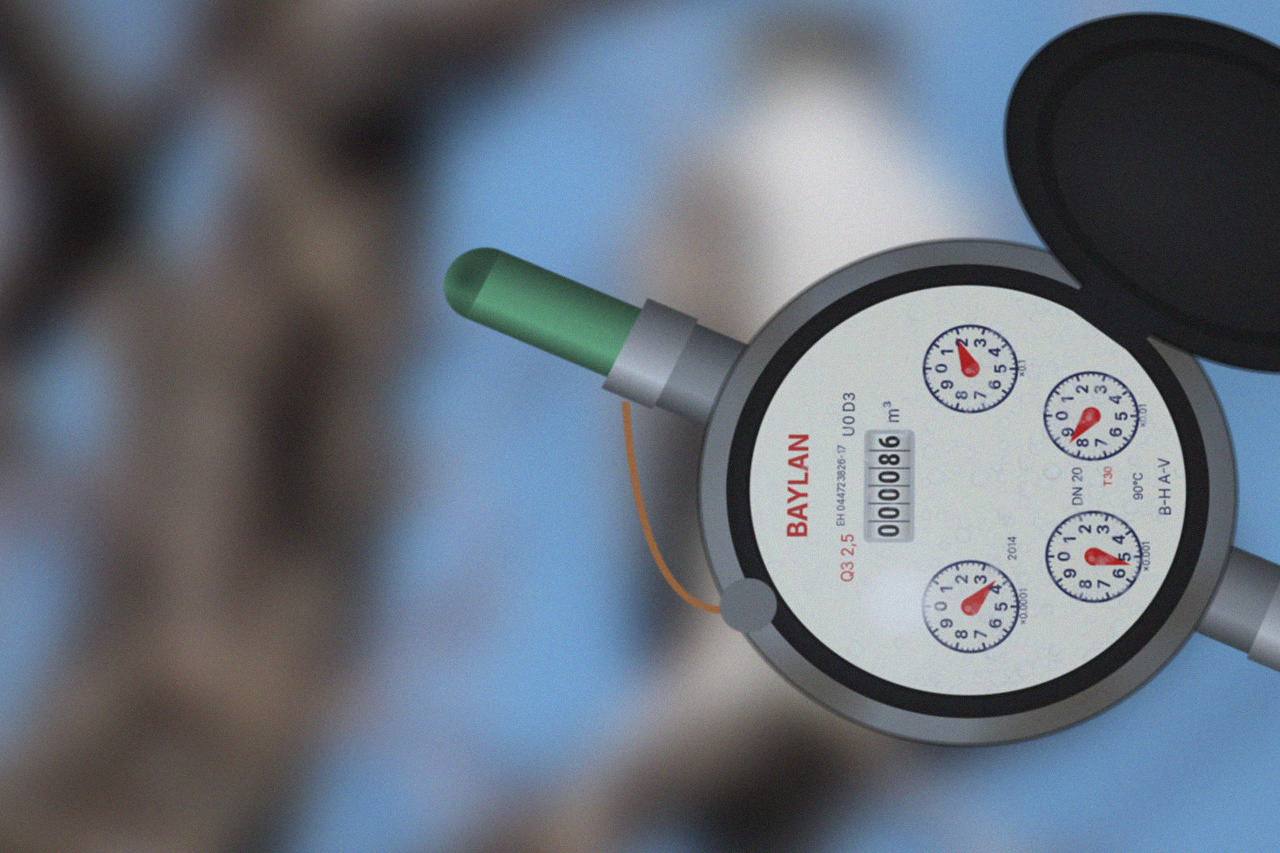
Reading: 86.1853 (m³)
